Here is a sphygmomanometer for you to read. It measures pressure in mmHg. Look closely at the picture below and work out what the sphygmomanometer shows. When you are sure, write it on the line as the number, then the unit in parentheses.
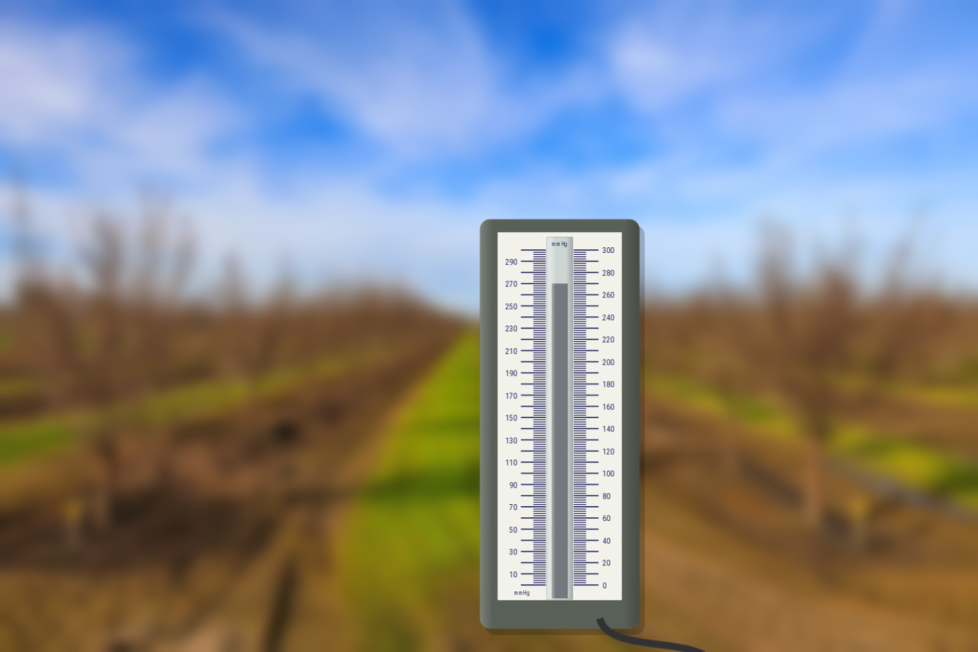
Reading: 270 (mmHg)
